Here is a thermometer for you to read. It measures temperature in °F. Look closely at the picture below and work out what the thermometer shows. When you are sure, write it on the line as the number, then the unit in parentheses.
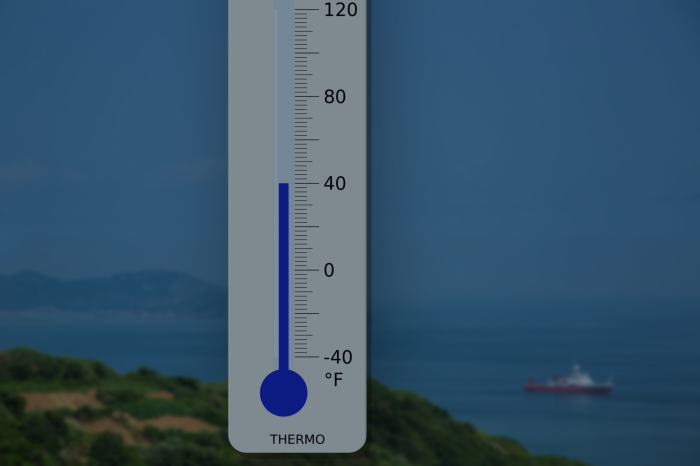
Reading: 40 (°F)
